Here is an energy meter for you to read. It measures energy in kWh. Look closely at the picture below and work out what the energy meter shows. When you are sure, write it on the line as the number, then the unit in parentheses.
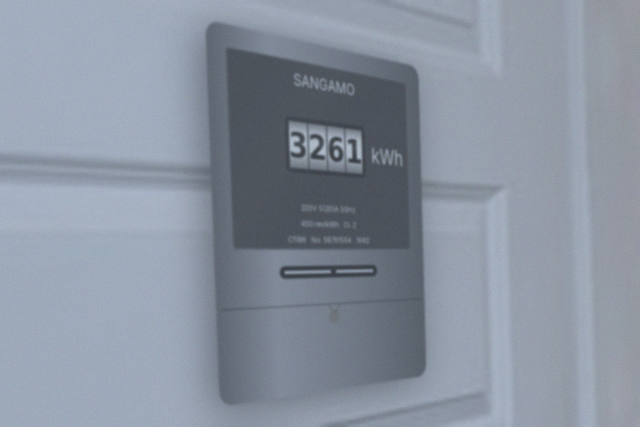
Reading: 3261 (kWh)
